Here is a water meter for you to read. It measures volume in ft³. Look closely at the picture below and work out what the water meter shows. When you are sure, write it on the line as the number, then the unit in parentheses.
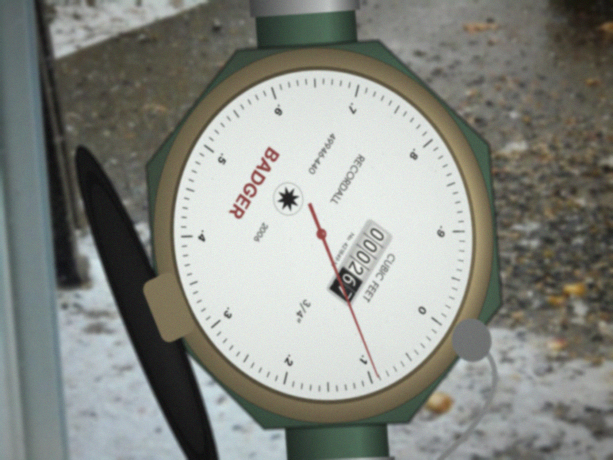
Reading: 267.09 (ft³)
